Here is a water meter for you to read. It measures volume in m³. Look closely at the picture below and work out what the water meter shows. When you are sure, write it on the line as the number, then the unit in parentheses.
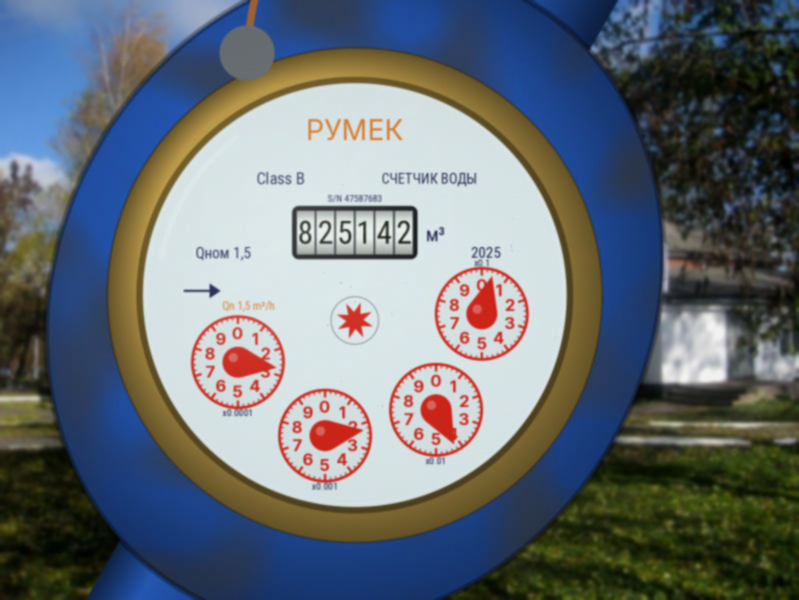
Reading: 825142.0422 (m³)
